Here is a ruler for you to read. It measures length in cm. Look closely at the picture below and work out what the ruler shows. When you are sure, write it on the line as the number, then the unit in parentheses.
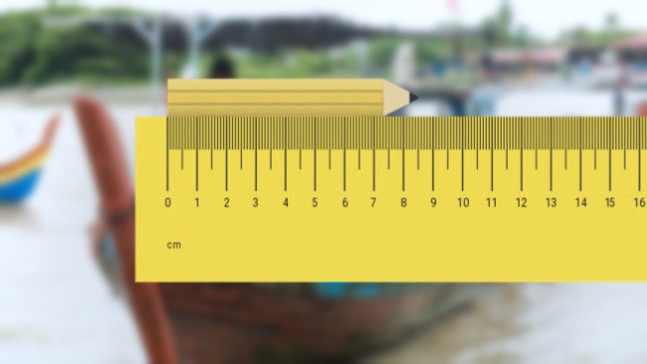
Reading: 8.5 (cm)
